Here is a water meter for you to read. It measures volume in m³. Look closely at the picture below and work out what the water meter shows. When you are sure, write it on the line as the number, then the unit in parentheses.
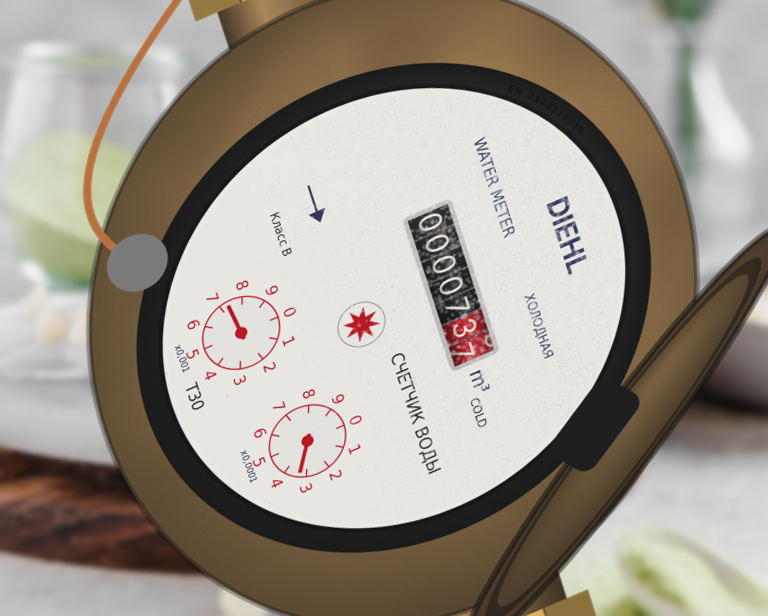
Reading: 7.3673 (m³)
